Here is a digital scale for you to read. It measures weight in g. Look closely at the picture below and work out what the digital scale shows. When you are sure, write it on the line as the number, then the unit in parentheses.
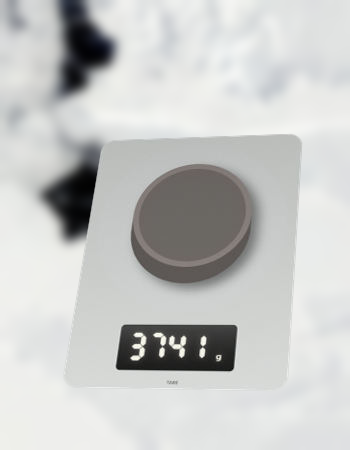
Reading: 3741 (g)
